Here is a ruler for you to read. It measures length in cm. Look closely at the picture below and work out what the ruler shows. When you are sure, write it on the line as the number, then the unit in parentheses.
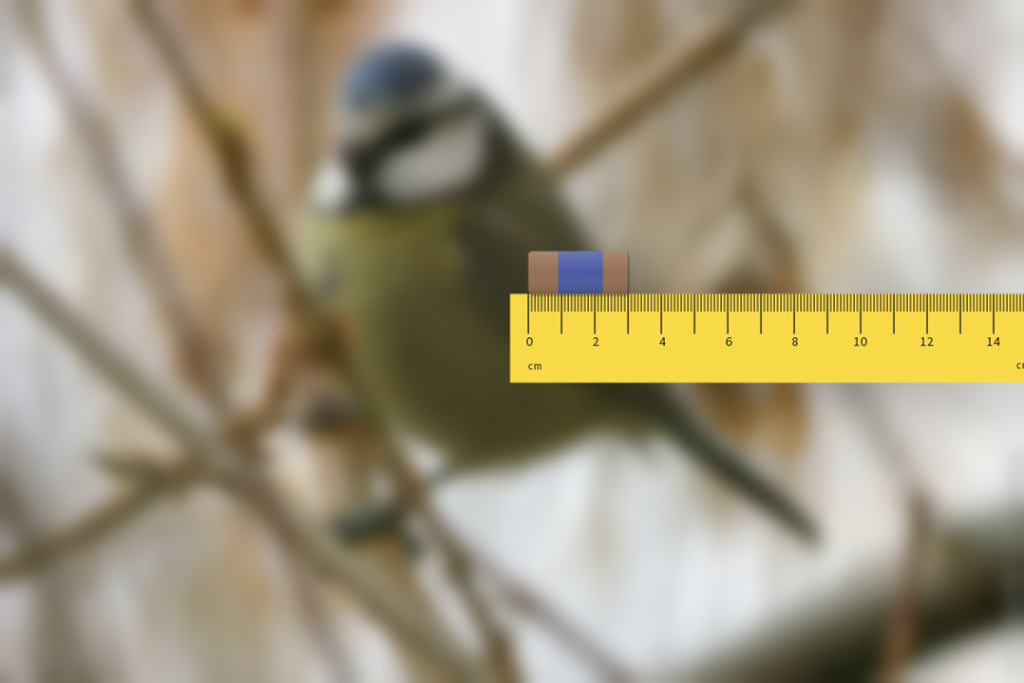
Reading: 3 (cm)
